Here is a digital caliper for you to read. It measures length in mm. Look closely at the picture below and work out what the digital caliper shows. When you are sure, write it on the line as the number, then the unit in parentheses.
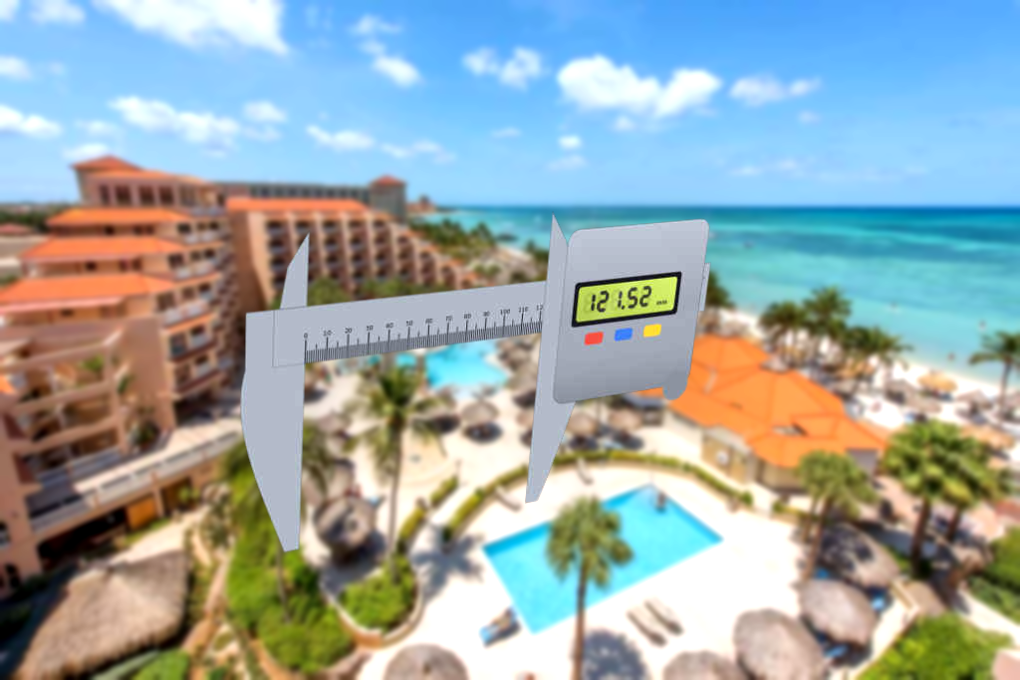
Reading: 121.52 (mm)
